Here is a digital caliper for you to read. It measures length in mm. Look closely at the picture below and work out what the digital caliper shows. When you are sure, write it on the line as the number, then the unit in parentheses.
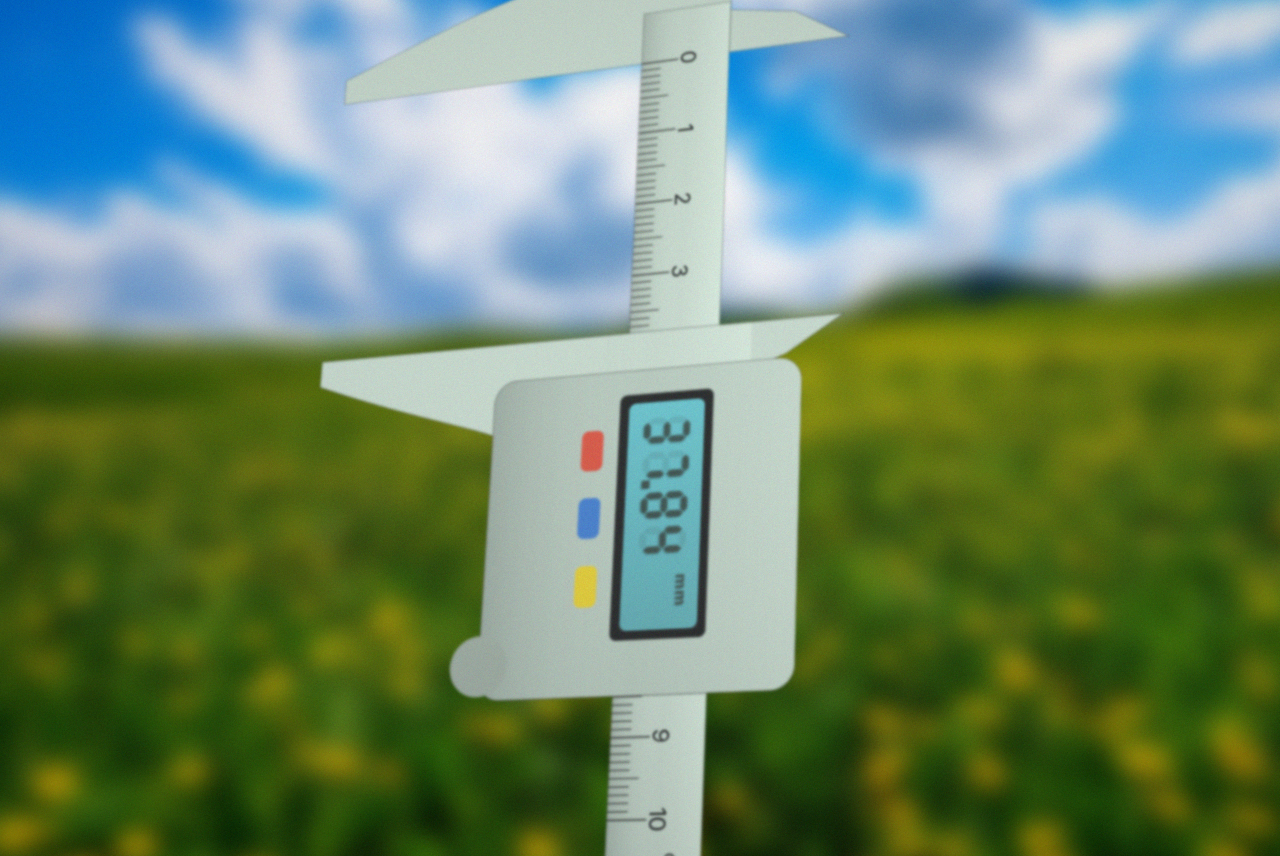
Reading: 37.84 (mm)
